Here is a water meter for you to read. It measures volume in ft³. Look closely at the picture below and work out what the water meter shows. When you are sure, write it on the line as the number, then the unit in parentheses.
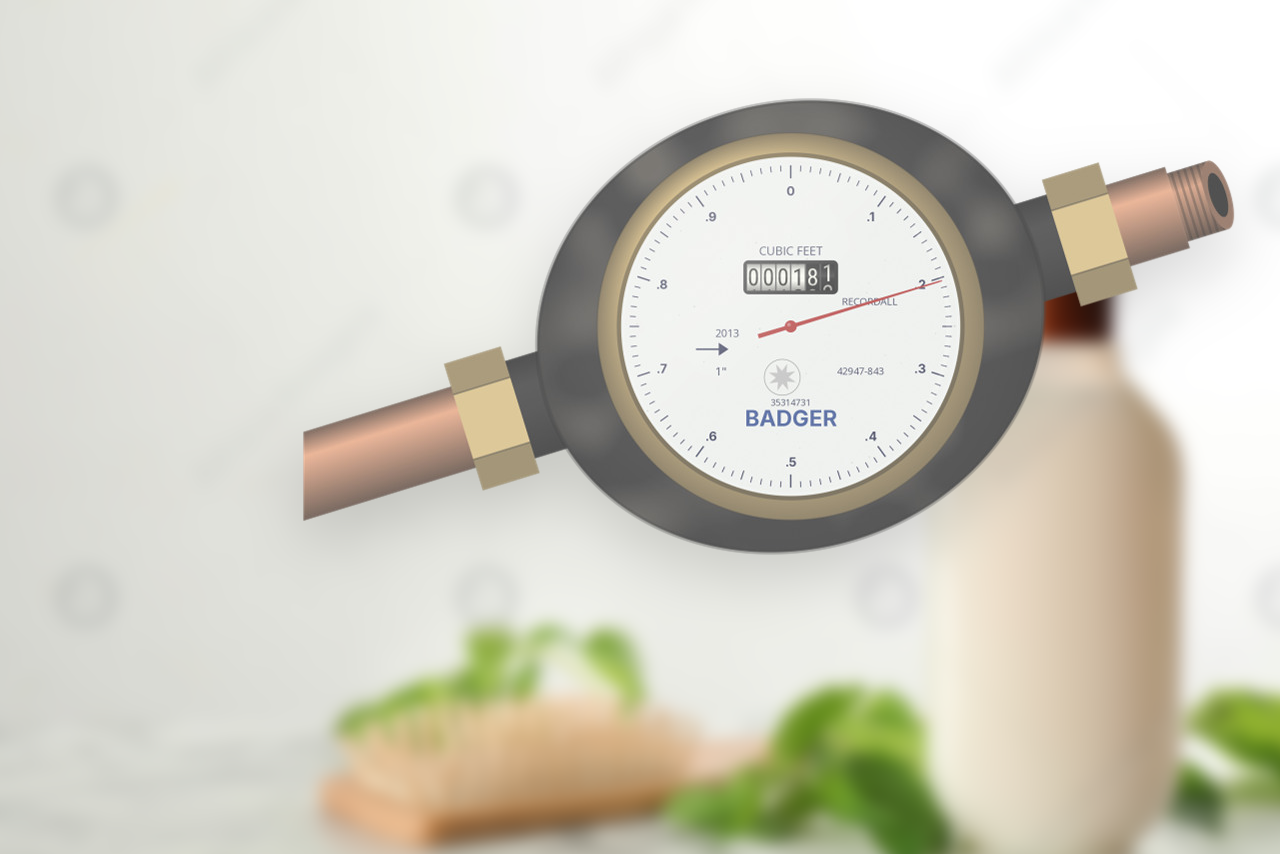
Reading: 181.20 (ft³)
